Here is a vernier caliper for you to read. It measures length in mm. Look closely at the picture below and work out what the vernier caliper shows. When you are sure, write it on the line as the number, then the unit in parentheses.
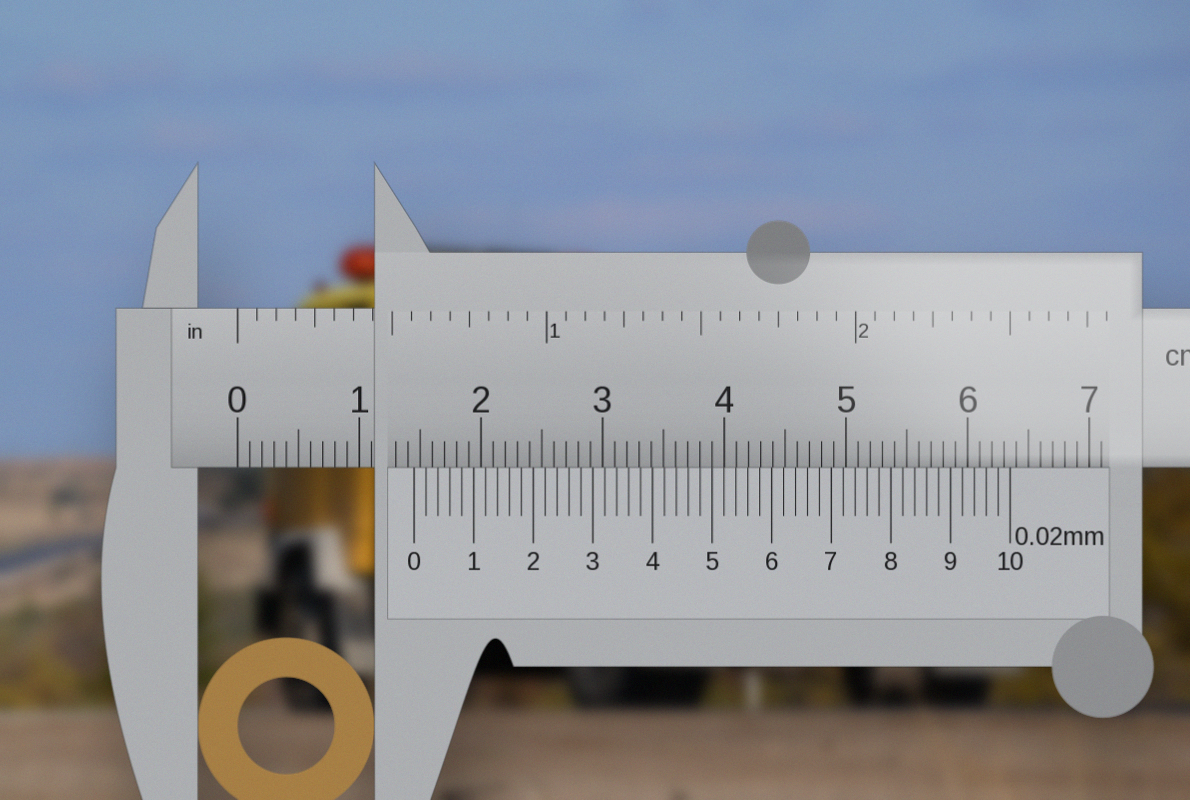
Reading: 14.5 (mm)
